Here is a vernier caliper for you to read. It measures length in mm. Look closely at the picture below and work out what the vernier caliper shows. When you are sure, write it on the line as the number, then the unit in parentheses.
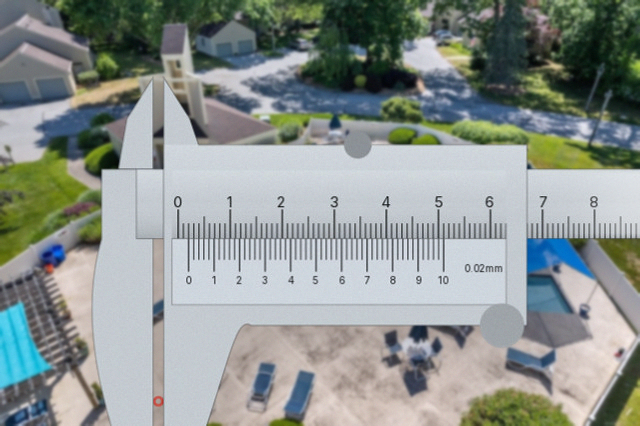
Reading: 2.0 (mm)
